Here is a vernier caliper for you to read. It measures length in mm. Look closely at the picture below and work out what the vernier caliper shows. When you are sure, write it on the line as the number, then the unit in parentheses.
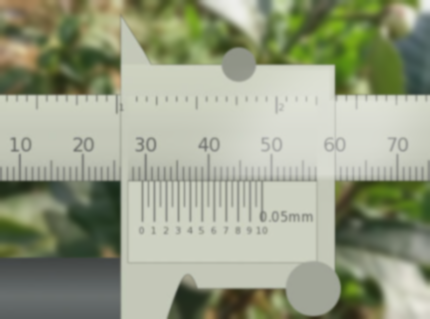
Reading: 29.5 (mm)
